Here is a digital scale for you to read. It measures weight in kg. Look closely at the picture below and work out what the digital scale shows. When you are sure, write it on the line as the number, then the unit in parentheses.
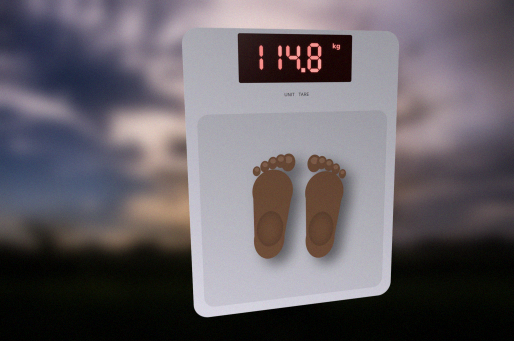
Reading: 114.8 (kg)
